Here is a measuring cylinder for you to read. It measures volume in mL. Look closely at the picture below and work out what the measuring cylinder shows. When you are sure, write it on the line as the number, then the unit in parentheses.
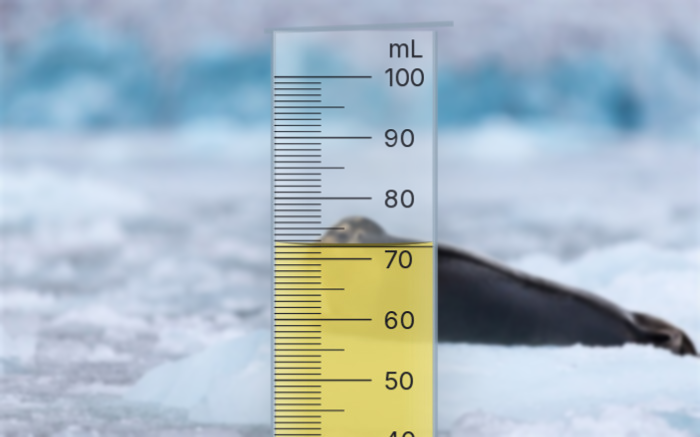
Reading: 72 (mL)
